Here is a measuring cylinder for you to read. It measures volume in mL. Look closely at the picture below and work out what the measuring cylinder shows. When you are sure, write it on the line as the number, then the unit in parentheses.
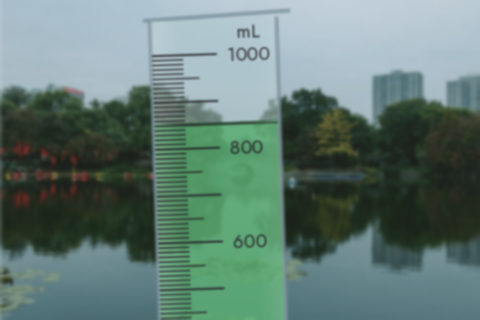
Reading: 850 (mL)
